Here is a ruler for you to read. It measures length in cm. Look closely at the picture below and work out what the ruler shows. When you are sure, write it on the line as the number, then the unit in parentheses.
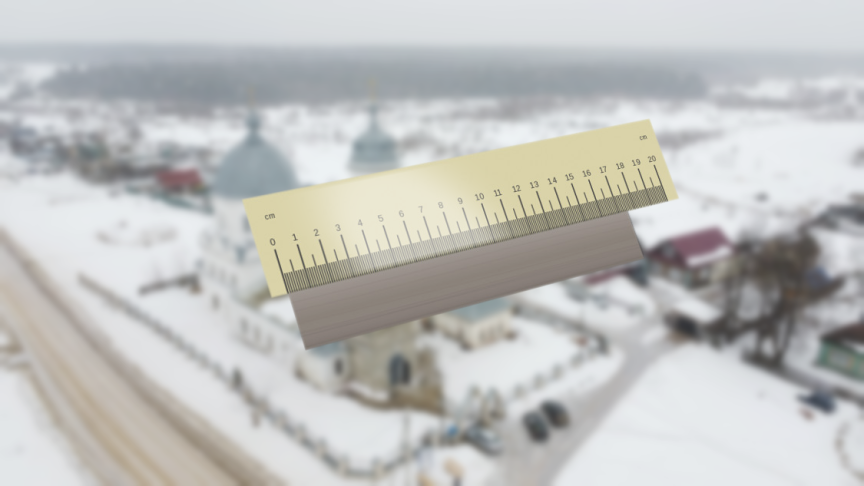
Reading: 17.5 (cm)
